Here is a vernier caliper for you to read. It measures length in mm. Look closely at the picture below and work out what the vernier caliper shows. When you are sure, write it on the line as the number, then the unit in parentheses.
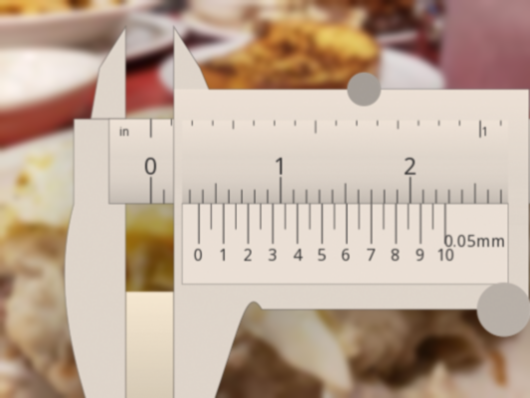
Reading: 3.7 (mm)
